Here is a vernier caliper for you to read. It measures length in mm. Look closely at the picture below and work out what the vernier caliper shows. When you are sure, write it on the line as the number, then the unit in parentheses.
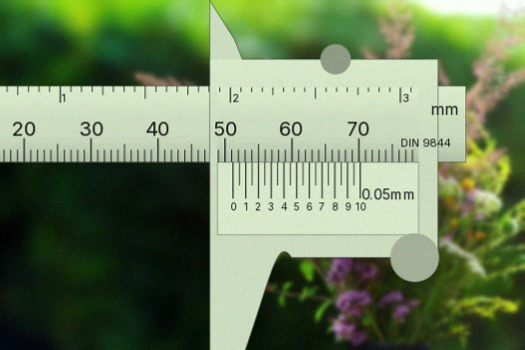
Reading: 51.2 (mm)
